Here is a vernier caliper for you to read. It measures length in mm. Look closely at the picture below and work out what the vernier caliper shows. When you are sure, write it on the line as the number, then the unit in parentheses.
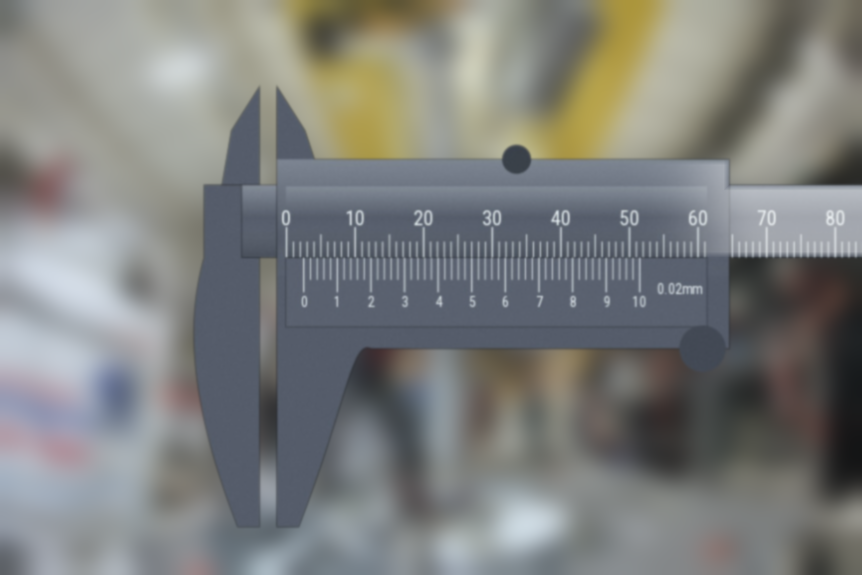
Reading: 2.5 (mm)
